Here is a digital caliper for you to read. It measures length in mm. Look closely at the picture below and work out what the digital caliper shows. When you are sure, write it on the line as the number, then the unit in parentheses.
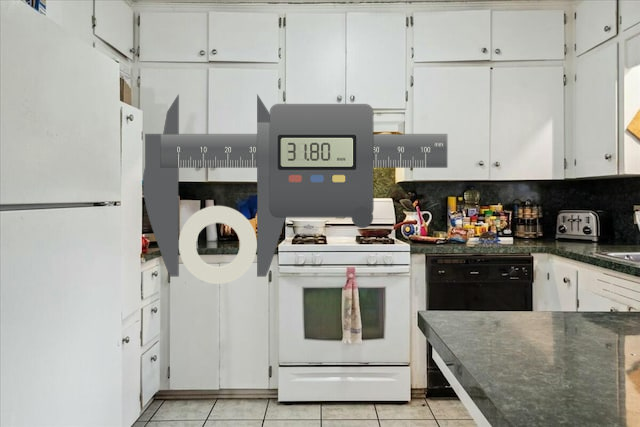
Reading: 31.80 (mm)
